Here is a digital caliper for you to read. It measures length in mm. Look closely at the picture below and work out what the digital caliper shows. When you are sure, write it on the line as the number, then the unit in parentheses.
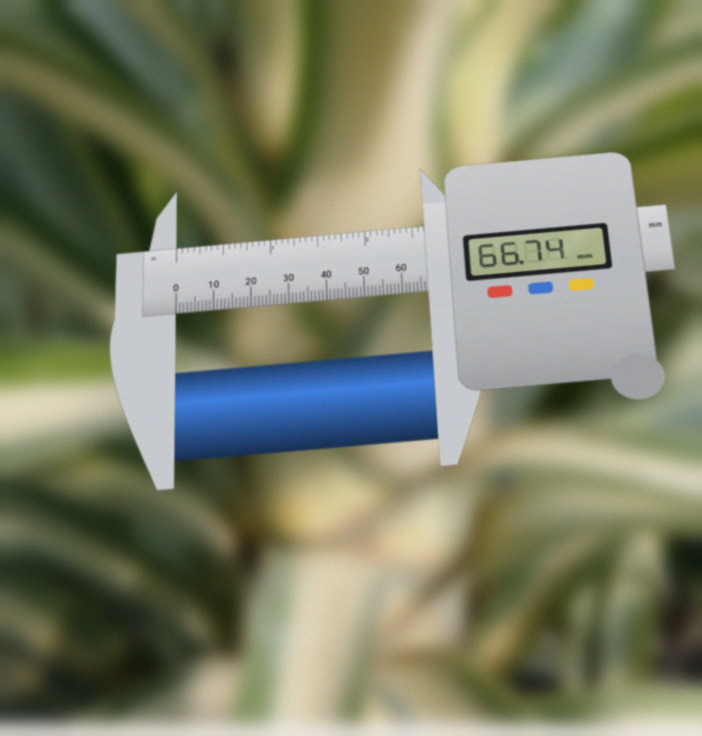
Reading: 66.74 (mm)
